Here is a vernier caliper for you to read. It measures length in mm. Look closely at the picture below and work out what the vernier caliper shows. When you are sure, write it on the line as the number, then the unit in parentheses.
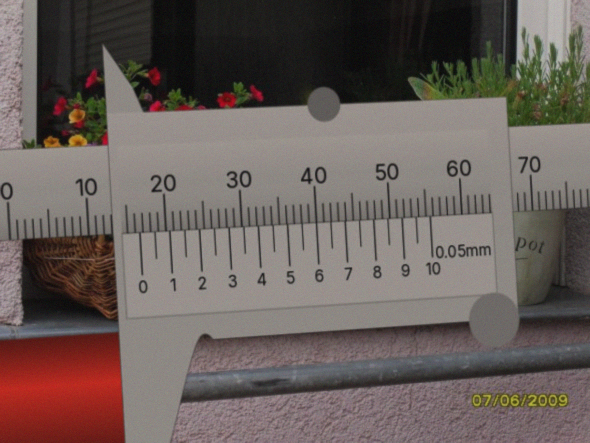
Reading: 16.6 (mm)
